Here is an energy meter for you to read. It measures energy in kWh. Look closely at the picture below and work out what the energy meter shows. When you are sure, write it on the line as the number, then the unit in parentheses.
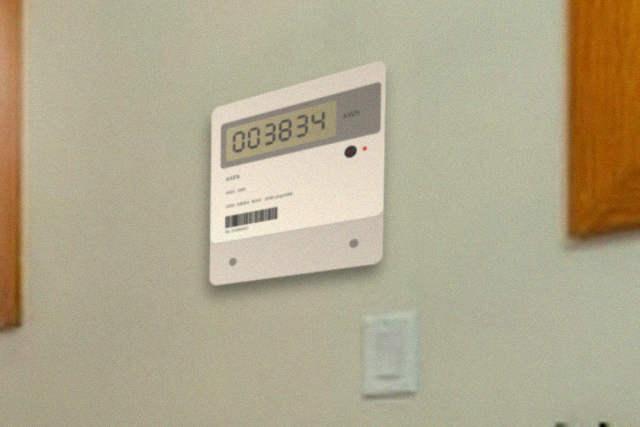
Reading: 3834 (kWh)
